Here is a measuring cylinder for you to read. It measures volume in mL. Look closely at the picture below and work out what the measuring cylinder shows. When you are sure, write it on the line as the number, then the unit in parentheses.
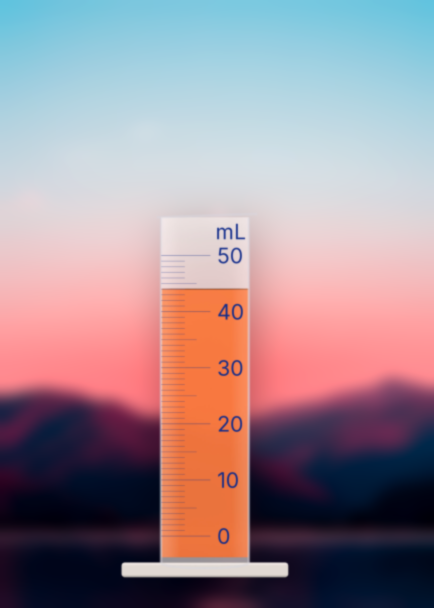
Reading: 44 (mL)
